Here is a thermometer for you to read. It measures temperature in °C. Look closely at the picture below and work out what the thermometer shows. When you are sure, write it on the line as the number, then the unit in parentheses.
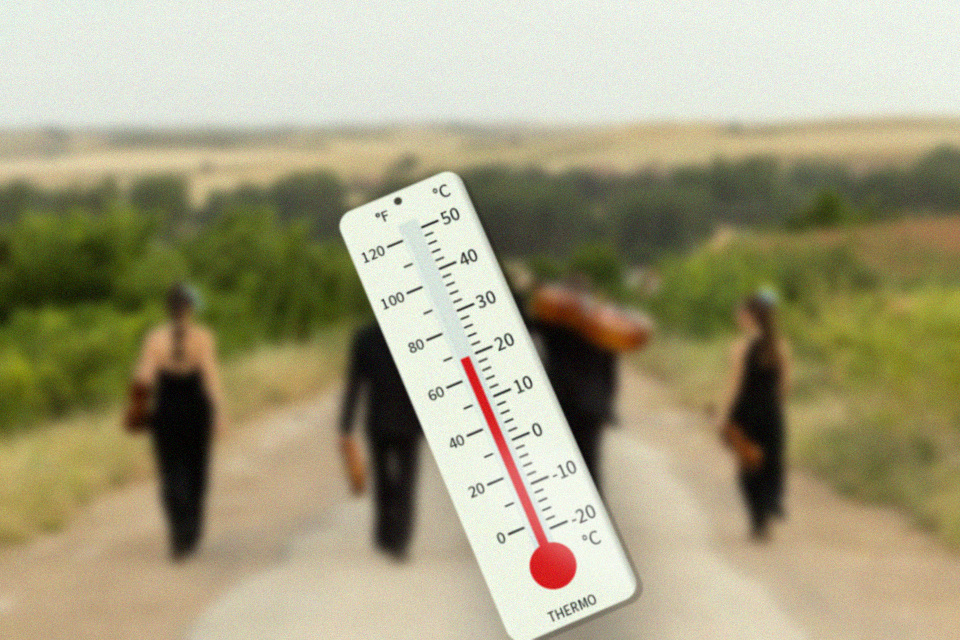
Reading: 20 (°C)
